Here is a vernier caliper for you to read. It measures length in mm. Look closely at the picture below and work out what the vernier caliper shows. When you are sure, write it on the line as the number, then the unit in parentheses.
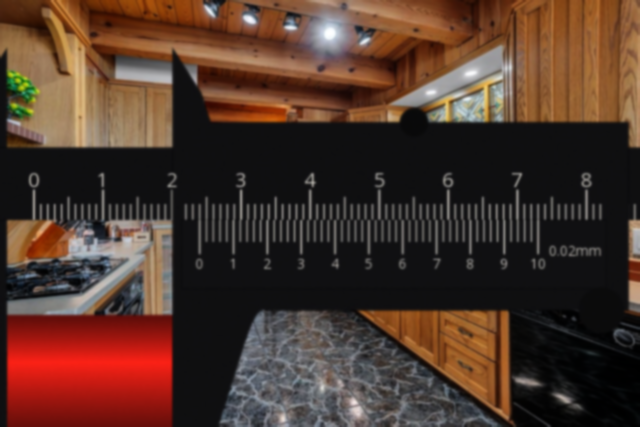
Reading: 24.0 (mm)
